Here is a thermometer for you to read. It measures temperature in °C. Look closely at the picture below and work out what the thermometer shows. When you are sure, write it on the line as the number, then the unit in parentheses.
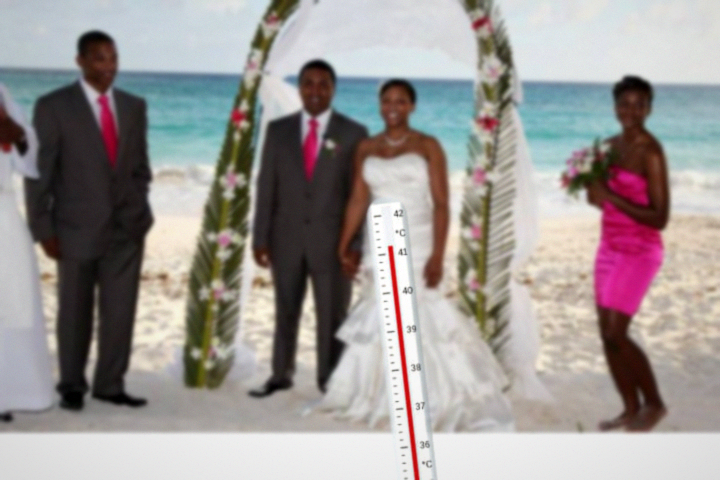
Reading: 41.2 (°C)
